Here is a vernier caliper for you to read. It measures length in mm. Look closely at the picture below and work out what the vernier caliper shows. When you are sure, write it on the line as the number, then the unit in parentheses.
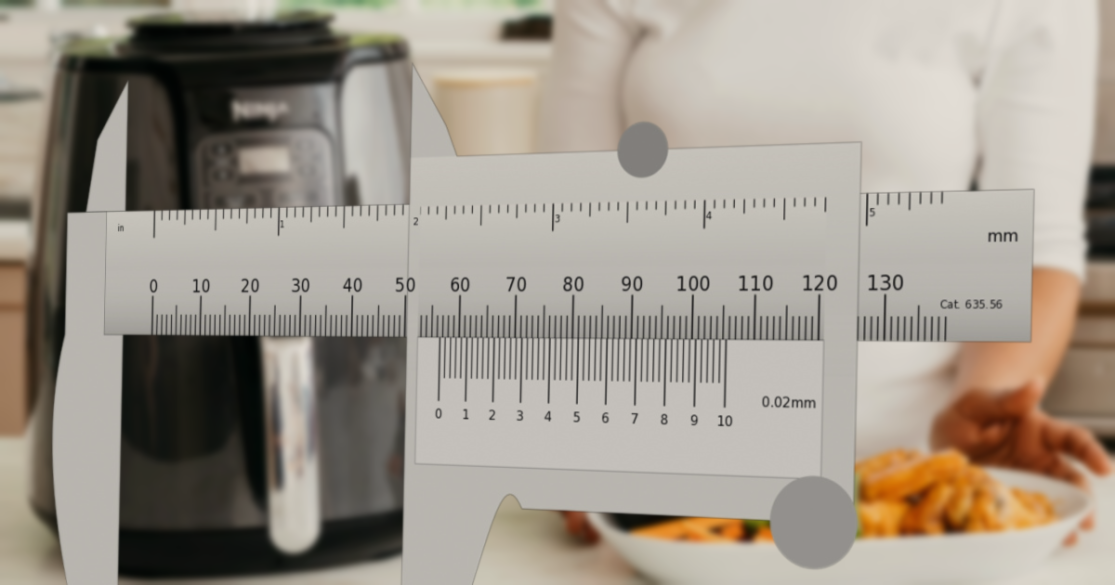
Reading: 56.5 (mm)
